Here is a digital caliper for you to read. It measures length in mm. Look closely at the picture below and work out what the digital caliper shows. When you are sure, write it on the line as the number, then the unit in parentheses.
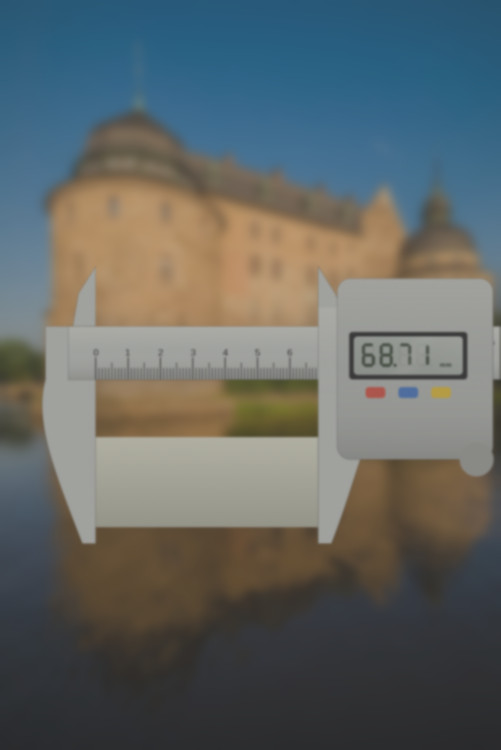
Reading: 68.71 (mm)
